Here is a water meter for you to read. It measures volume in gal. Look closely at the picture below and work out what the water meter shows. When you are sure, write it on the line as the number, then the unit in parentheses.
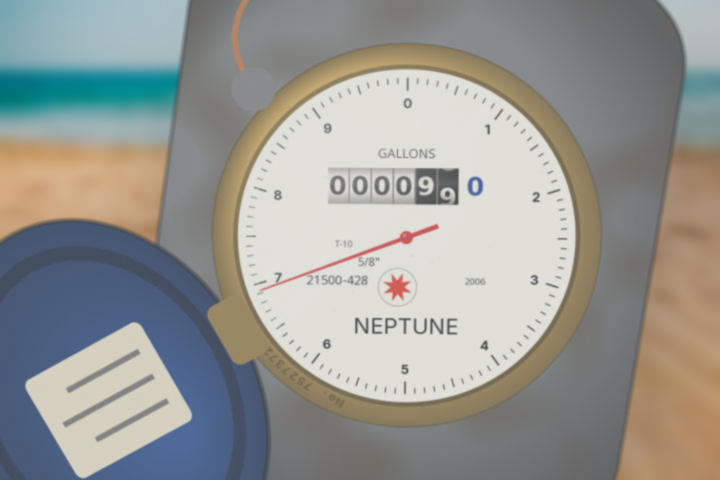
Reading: 986.9 (gal)
